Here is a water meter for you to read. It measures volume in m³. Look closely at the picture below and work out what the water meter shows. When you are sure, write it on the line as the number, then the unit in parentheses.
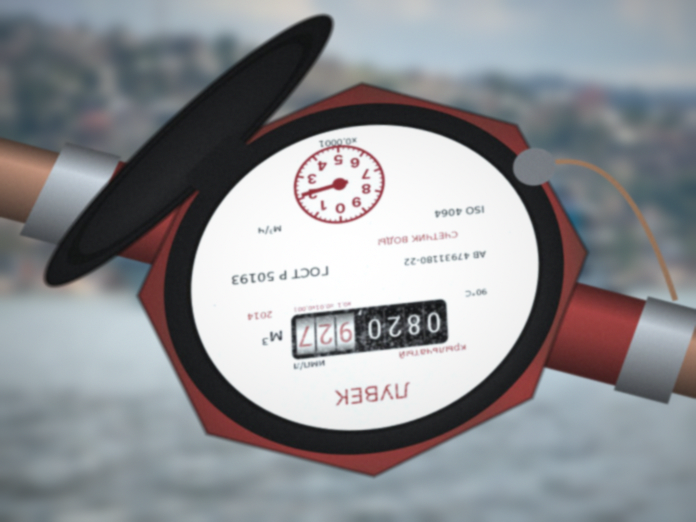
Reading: 820.9272 (m³)
